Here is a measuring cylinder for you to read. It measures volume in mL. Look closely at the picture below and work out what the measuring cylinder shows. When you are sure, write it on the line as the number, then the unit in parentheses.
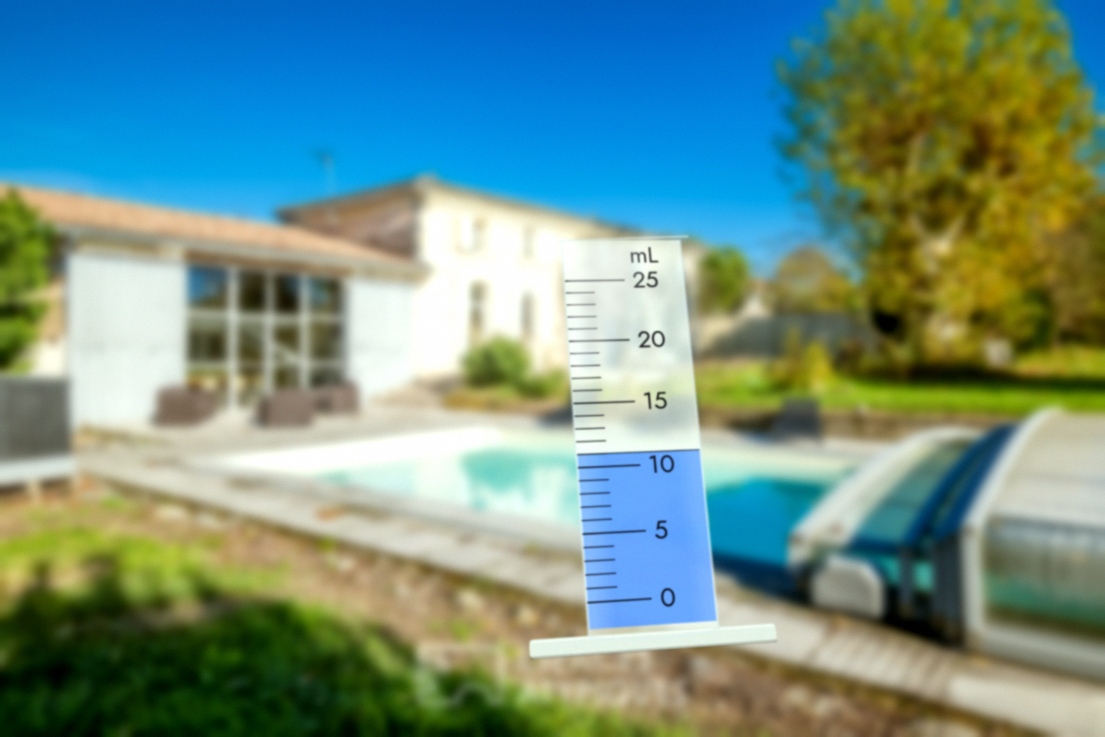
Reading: 11 (mL)
